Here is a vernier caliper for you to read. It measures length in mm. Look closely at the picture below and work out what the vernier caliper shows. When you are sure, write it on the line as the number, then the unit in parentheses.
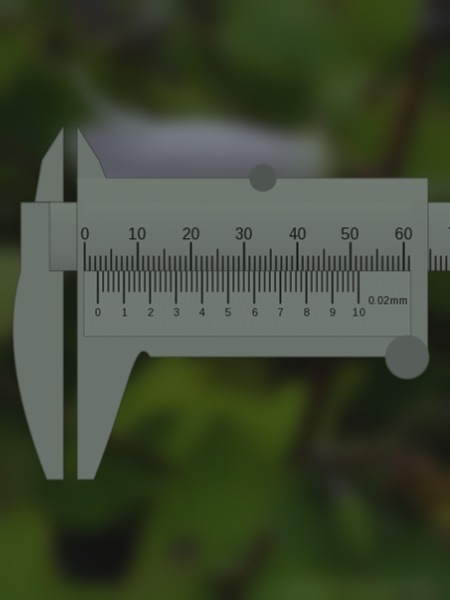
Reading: 2.5 (mm)
